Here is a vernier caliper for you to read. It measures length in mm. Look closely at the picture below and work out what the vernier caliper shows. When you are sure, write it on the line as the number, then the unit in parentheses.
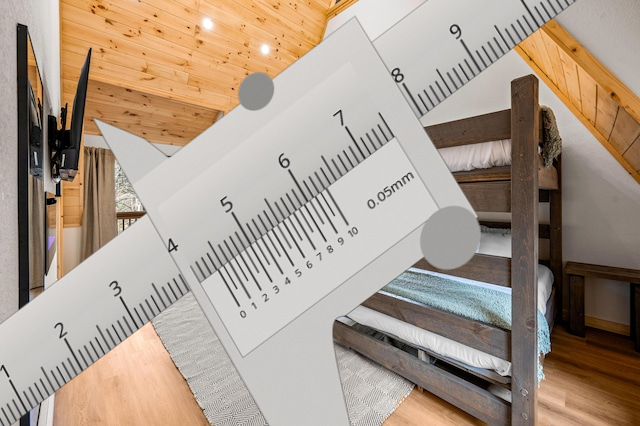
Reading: 44.2 (mm)
